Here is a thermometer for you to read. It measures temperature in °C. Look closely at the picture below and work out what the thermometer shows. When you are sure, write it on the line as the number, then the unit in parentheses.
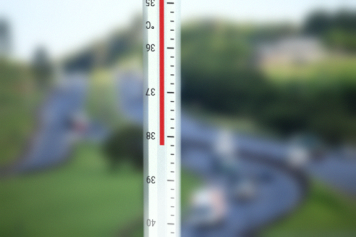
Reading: 38.2 (°C)
